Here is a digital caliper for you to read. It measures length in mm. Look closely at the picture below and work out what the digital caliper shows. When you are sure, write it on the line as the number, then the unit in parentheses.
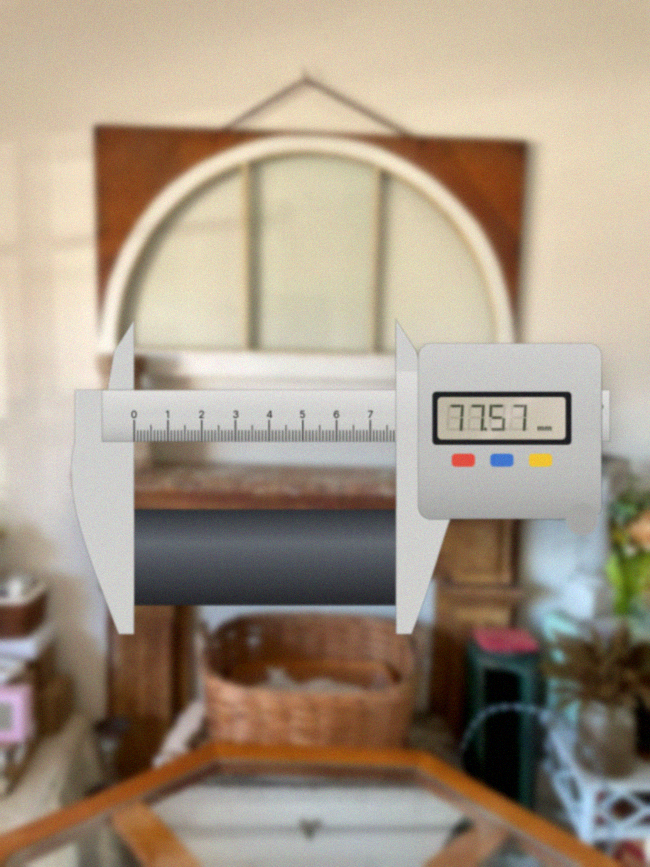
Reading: 77.57 (mm)
